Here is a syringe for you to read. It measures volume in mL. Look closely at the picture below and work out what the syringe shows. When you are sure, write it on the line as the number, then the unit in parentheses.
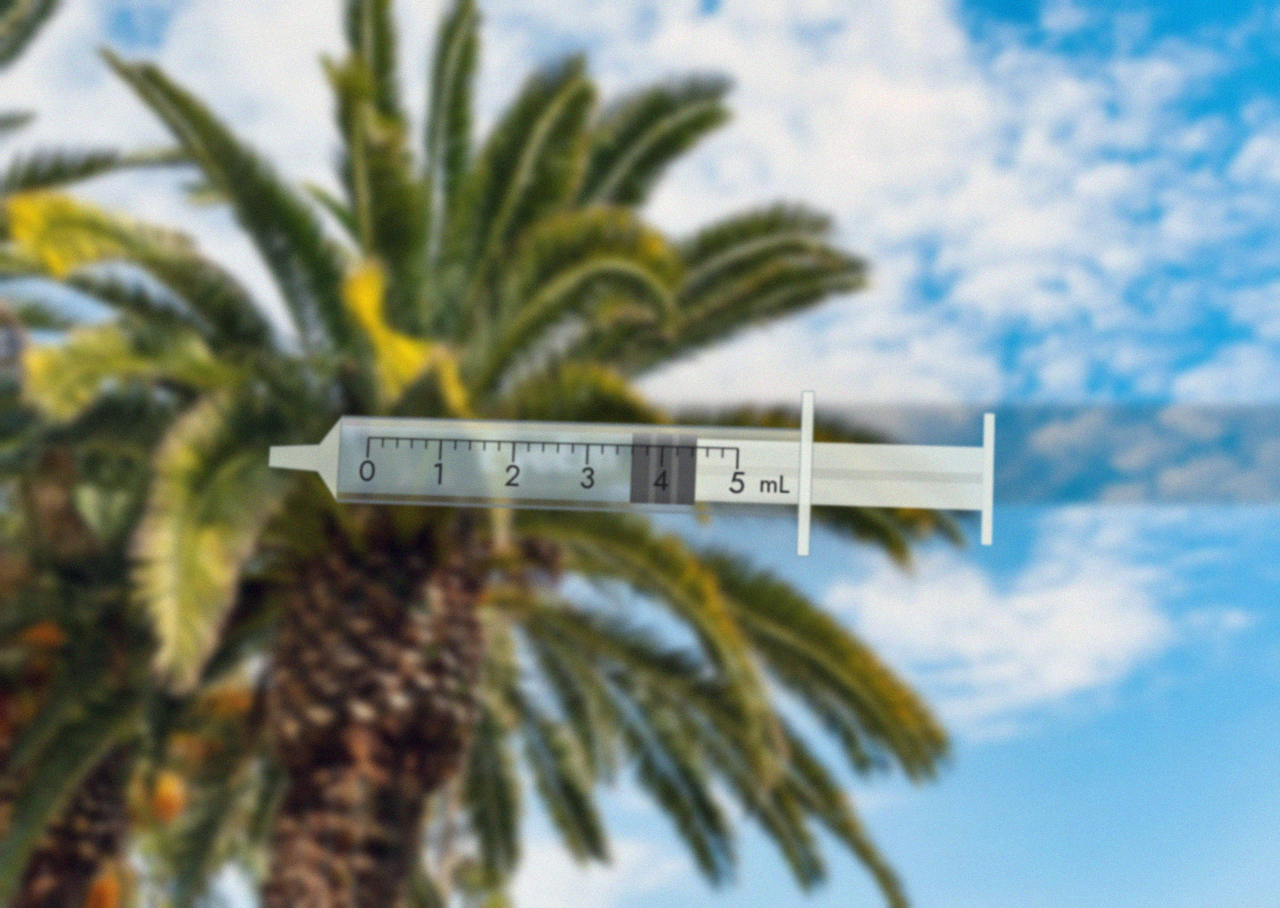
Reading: 3.6 (mL)
